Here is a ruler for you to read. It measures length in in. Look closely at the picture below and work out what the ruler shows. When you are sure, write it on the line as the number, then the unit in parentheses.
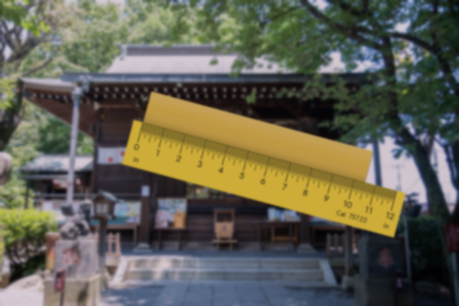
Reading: 10.5 (in)
